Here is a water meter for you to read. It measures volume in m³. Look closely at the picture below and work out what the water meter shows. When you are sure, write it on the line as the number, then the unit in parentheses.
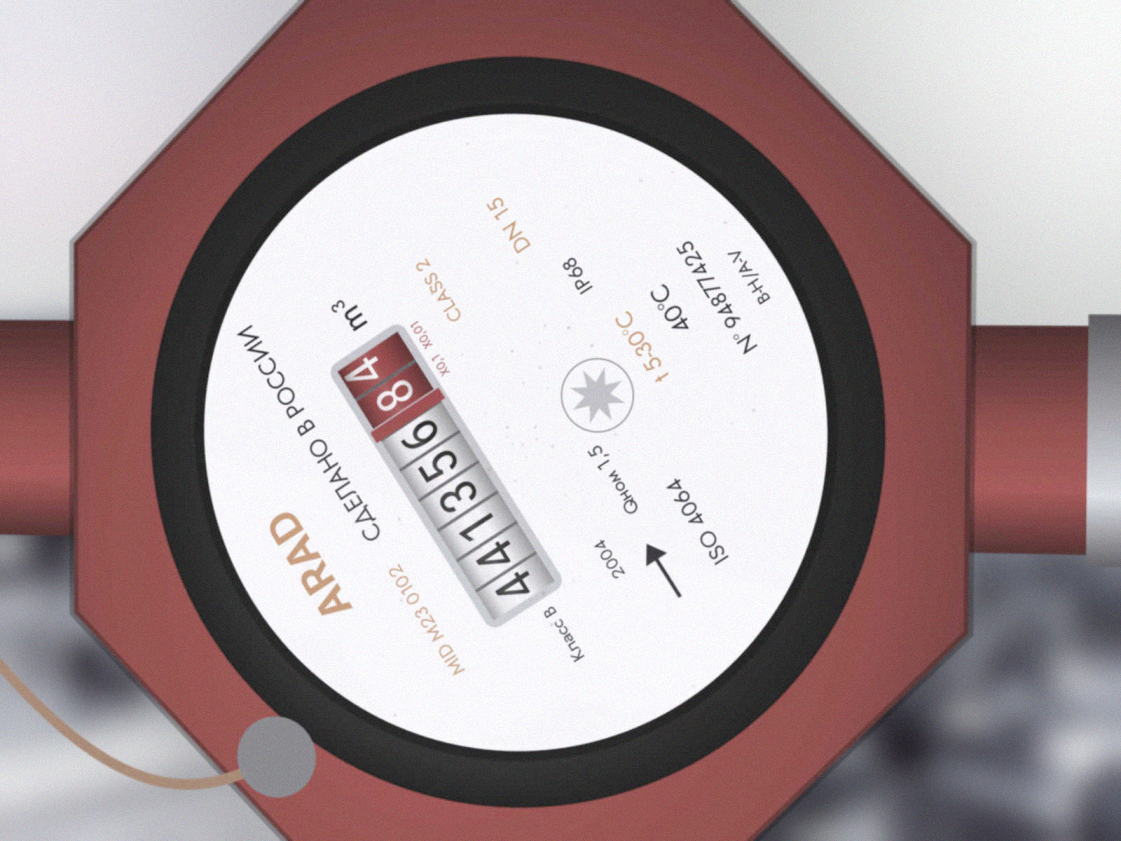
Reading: 441356.84 (m³)
